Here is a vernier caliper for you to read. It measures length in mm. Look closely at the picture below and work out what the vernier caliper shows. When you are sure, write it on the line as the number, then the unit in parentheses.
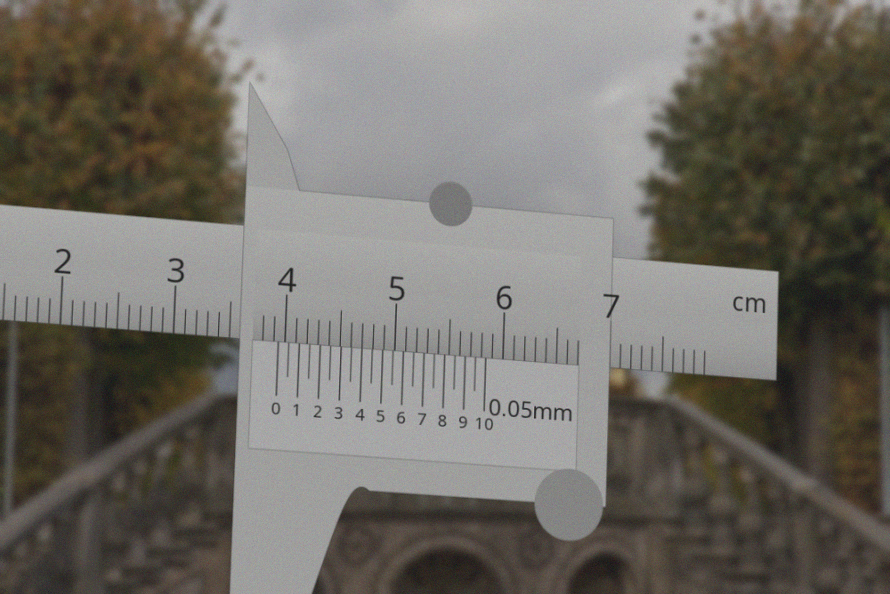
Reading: 39.4 (mm)
